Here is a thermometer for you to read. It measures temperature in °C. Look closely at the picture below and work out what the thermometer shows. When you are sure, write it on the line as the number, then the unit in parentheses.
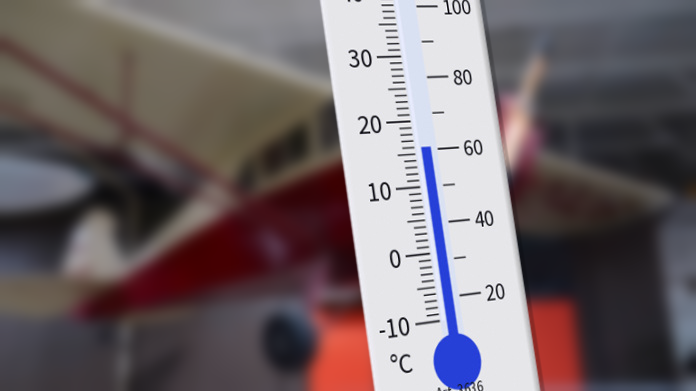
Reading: 16 (°C)
